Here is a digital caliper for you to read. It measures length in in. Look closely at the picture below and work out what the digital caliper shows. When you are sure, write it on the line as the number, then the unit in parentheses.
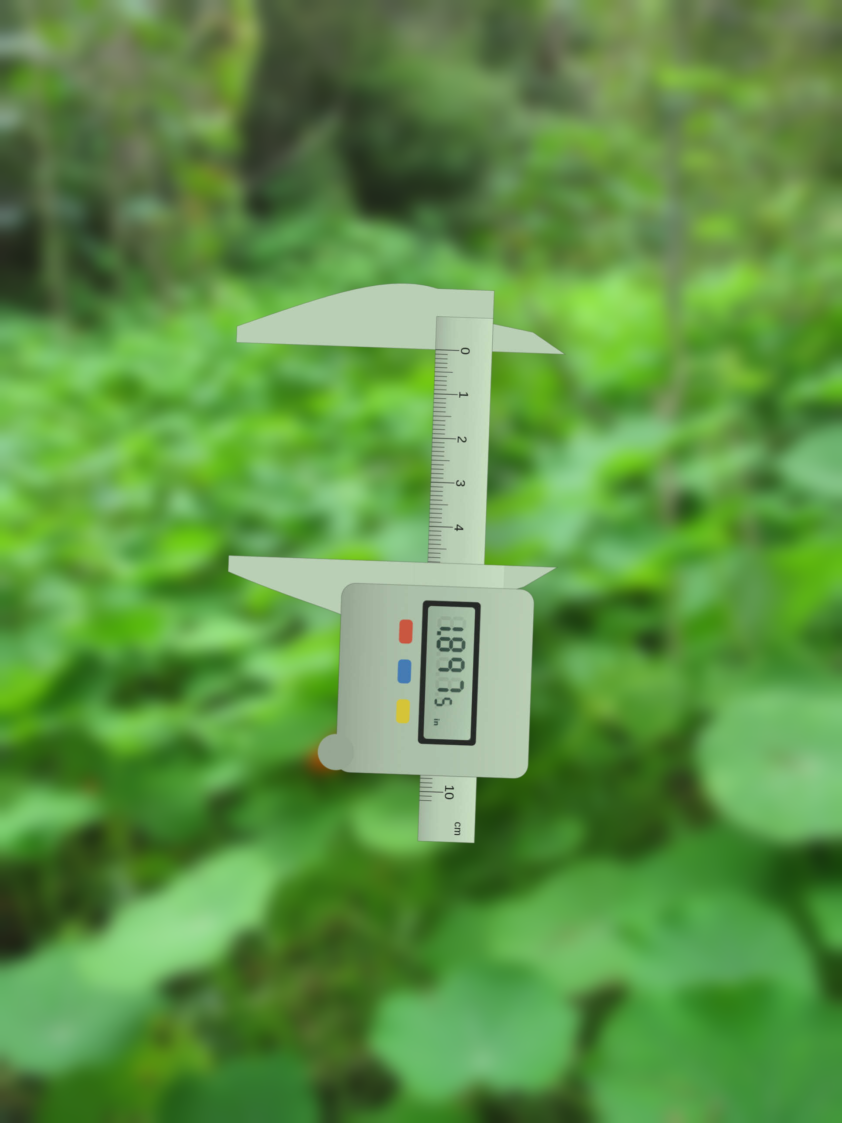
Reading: 1.8975 (in)
